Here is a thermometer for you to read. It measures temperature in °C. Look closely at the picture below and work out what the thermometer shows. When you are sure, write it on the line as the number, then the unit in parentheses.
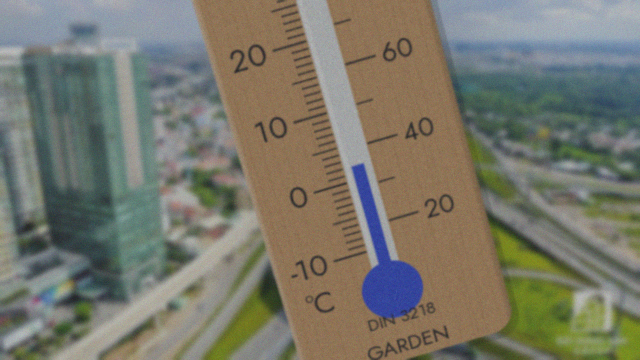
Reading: 2 (°C)
